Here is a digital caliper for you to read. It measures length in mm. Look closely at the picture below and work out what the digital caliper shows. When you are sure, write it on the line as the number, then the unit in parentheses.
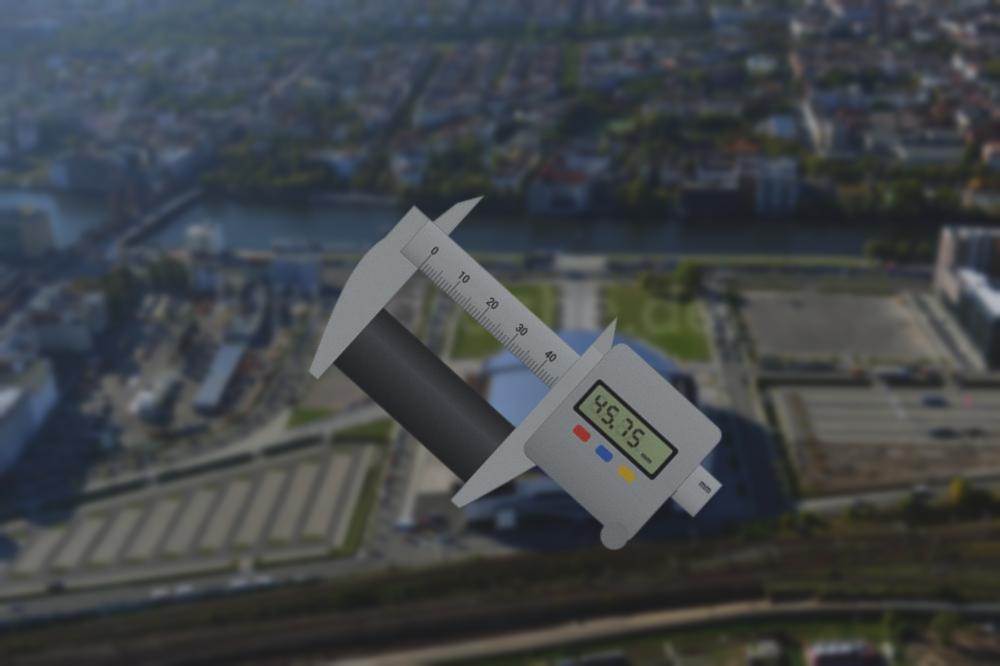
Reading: 45.75 (mm)
